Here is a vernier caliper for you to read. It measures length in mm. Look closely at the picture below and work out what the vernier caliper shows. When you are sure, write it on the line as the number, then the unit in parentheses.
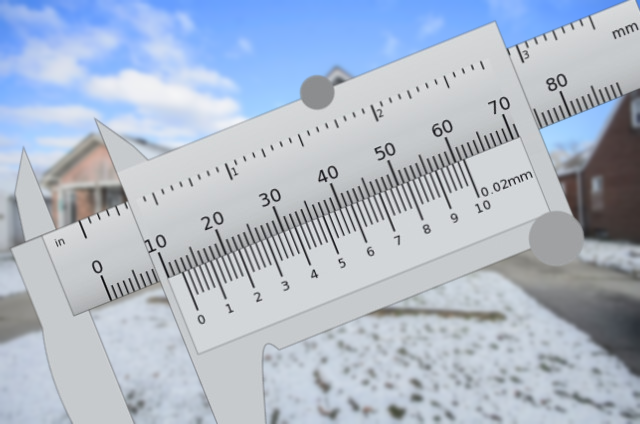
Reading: 12.4 (mm)
